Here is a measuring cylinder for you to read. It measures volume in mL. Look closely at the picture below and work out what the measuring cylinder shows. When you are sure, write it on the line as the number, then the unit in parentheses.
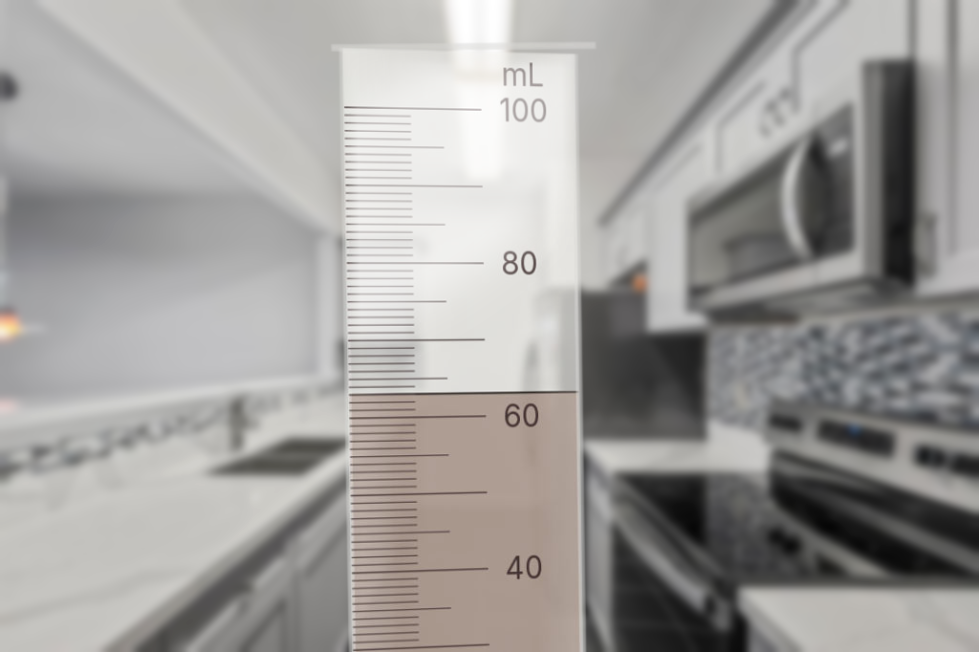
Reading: 63 (mL)
